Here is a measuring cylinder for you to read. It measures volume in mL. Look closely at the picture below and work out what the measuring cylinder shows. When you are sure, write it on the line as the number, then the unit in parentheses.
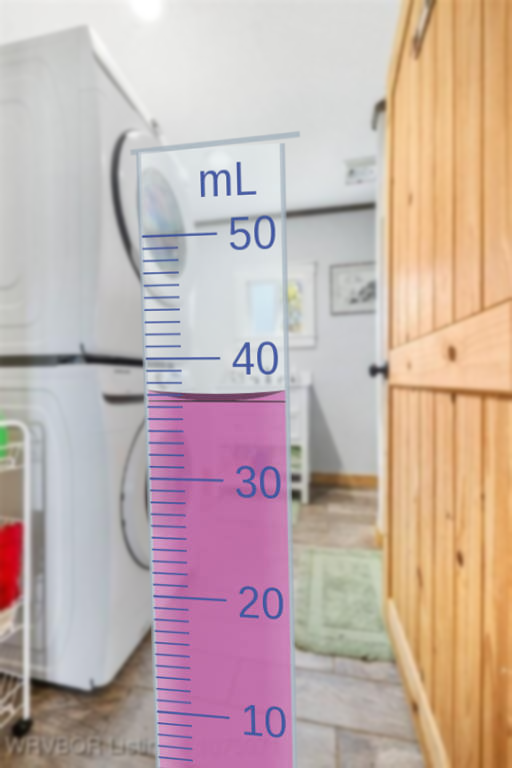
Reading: 36.5 (mL)
